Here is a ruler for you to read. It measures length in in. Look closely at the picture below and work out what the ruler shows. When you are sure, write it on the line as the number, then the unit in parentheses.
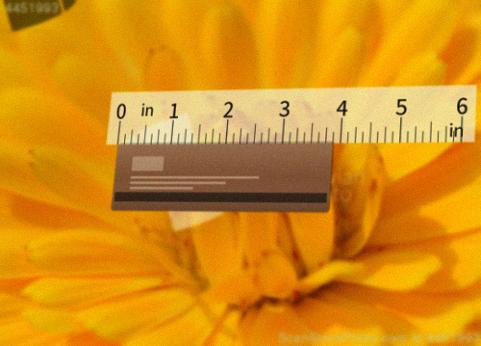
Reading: 3.875 (in)
